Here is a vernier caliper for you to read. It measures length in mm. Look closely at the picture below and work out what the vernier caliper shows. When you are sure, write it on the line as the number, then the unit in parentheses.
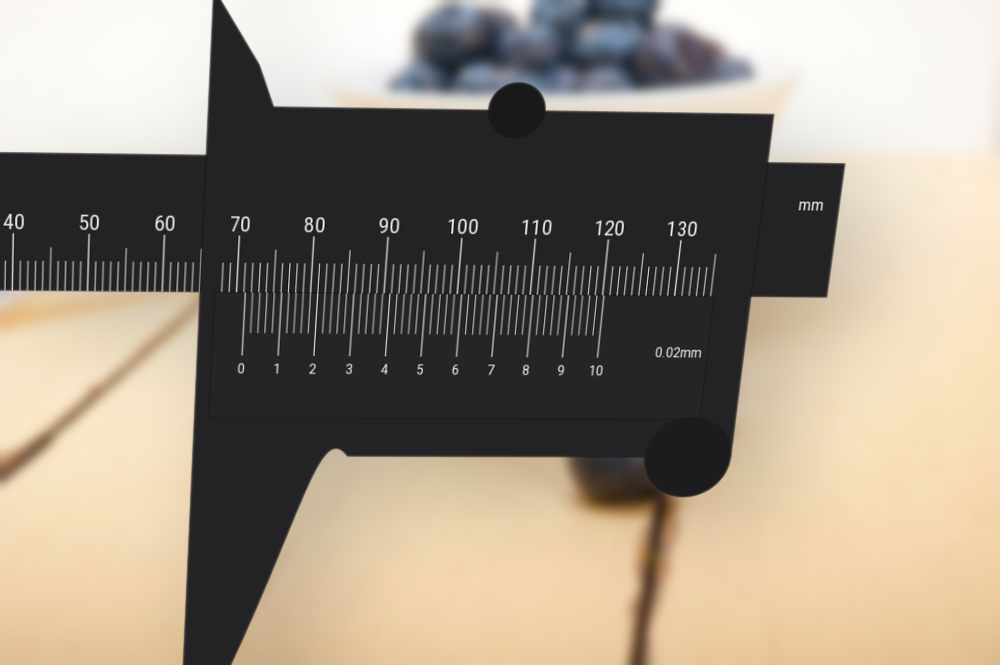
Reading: 71.2 (mm)
